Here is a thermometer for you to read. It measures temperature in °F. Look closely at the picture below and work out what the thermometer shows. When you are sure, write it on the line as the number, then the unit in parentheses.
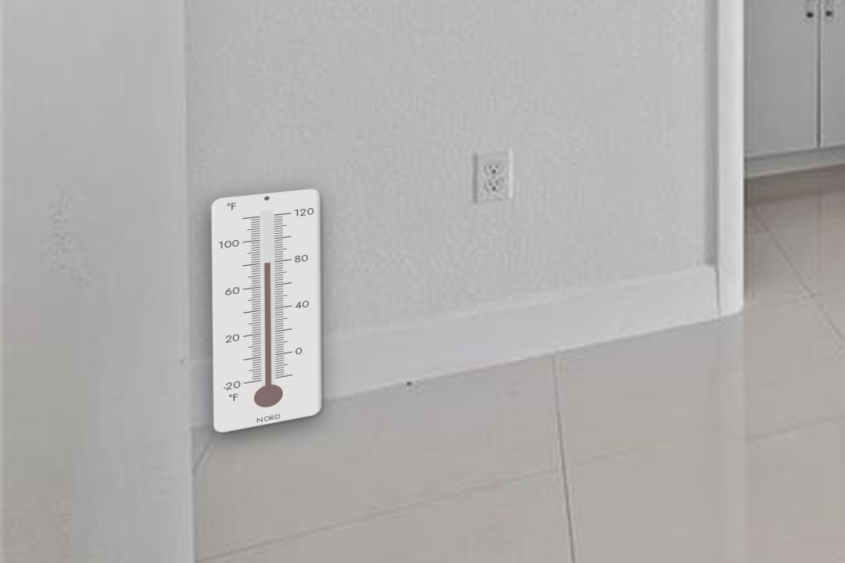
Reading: 80 (°F)
